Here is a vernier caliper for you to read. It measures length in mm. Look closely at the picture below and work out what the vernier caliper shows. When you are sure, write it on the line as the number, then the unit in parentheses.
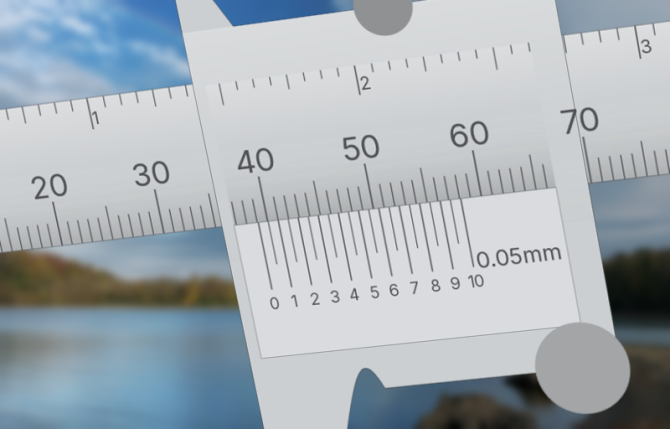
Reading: 39.1 (mm)
